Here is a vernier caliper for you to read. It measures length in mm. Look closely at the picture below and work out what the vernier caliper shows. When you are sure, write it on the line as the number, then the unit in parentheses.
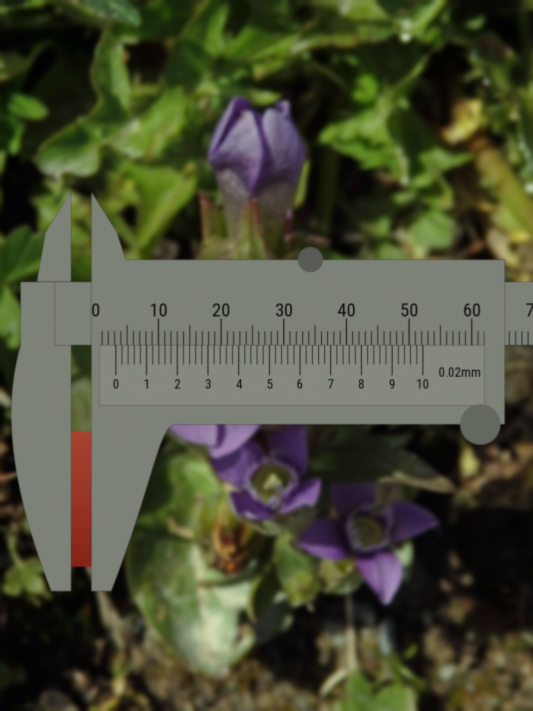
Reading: 3.2 (mm)
